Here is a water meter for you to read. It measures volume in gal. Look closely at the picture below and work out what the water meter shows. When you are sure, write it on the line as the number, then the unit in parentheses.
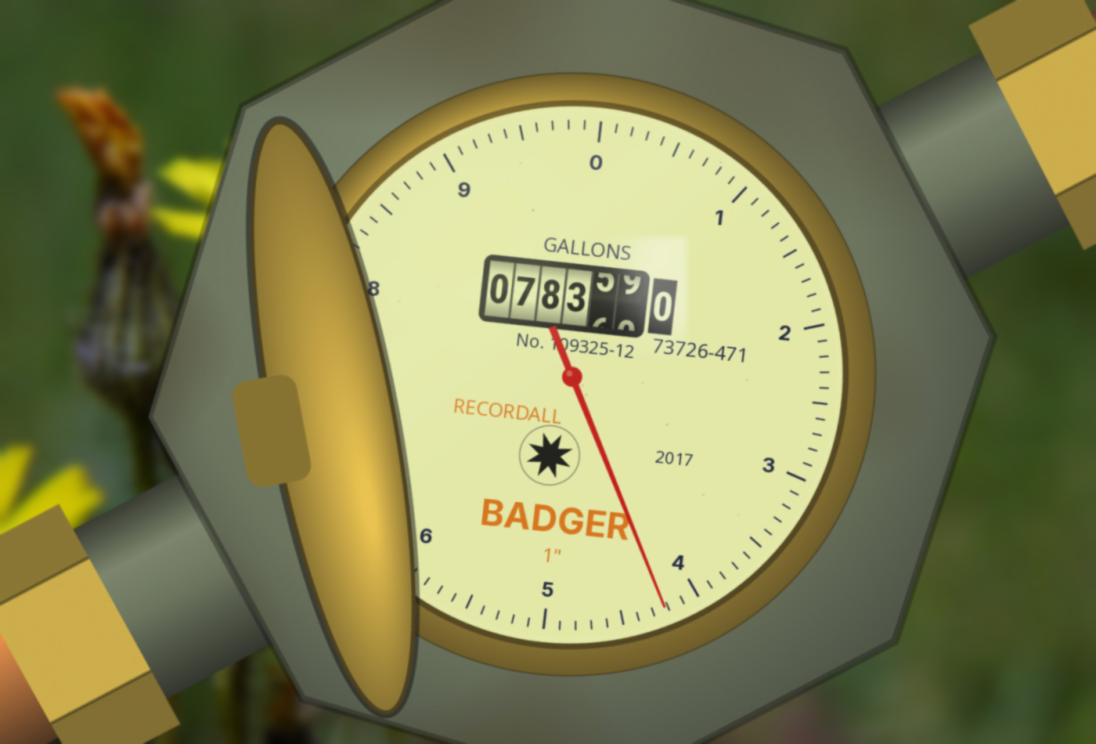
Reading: 783594.2 (gal)
